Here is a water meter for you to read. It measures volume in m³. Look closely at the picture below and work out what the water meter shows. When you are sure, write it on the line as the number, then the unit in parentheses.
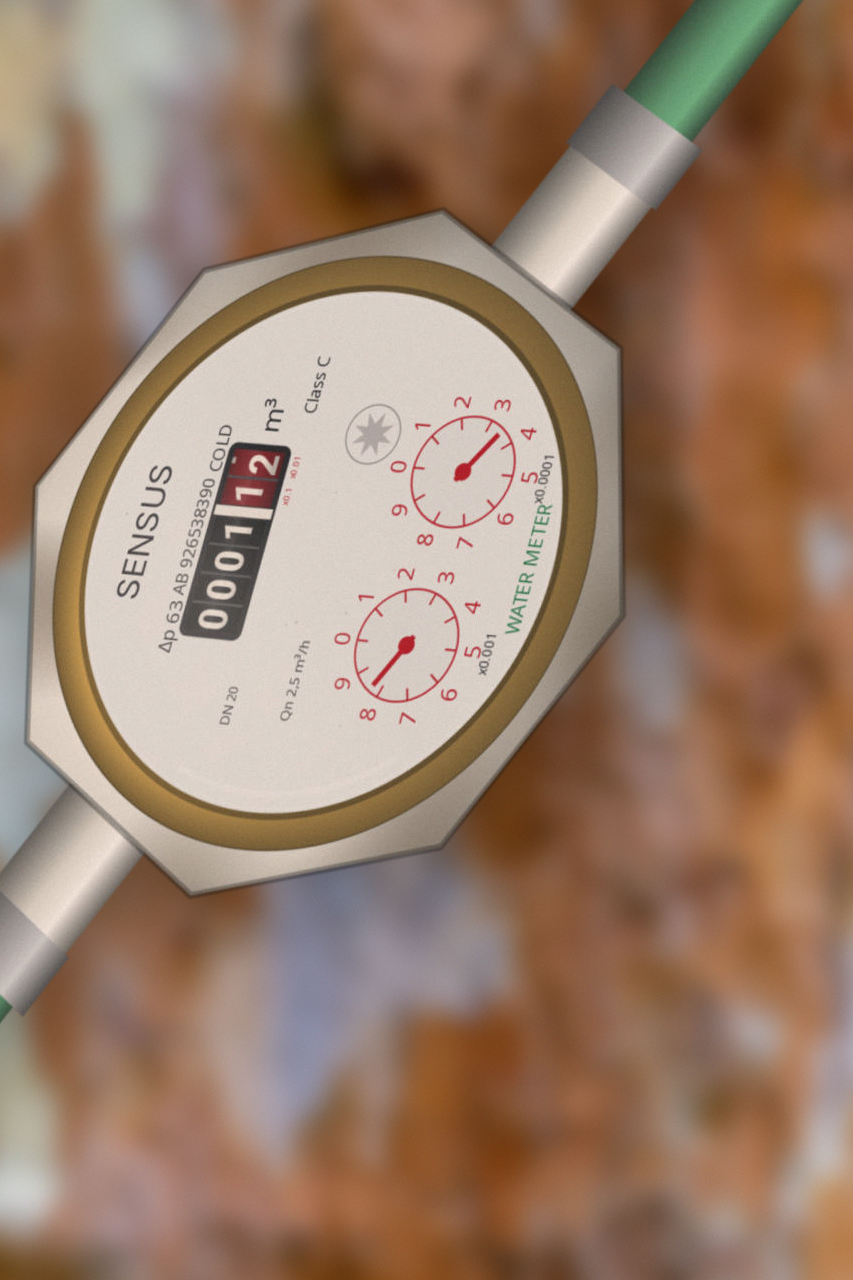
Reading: 1.1183 (m³)
